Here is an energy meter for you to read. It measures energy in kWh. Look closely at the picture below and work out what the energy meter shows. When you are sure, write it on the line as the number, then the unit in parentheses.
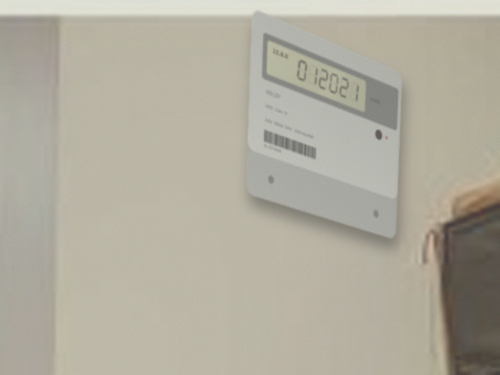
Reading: 12021 (kWh)
